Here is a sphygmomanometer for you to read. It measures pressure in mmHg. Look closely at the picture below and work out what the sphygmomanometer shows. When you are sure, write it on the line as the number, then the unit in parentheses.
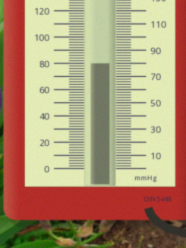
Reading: 80 (mmHg)
